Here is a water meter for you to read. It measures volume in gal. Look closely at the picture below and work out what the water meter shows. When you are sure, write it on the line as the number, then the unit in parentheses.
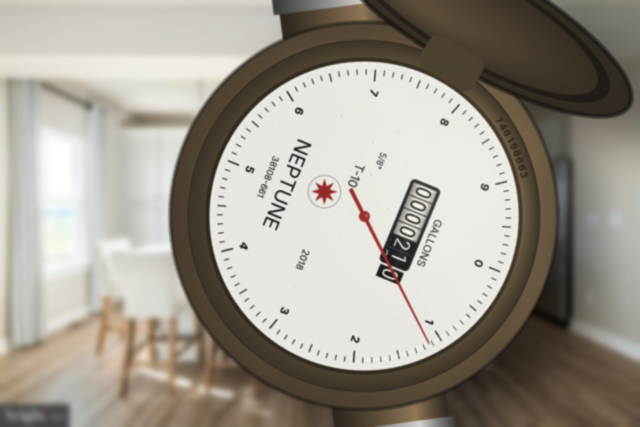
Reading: 211.1 (gal)
